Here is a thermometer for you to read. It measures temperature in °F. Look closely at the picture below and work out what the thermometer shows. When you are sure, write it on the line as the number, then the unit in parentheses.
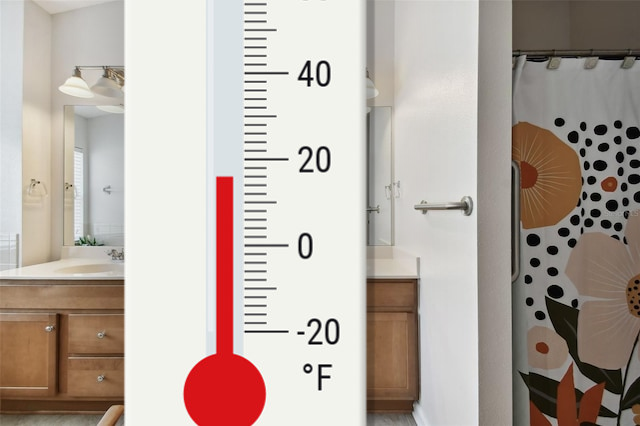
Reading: 16 (°F)
